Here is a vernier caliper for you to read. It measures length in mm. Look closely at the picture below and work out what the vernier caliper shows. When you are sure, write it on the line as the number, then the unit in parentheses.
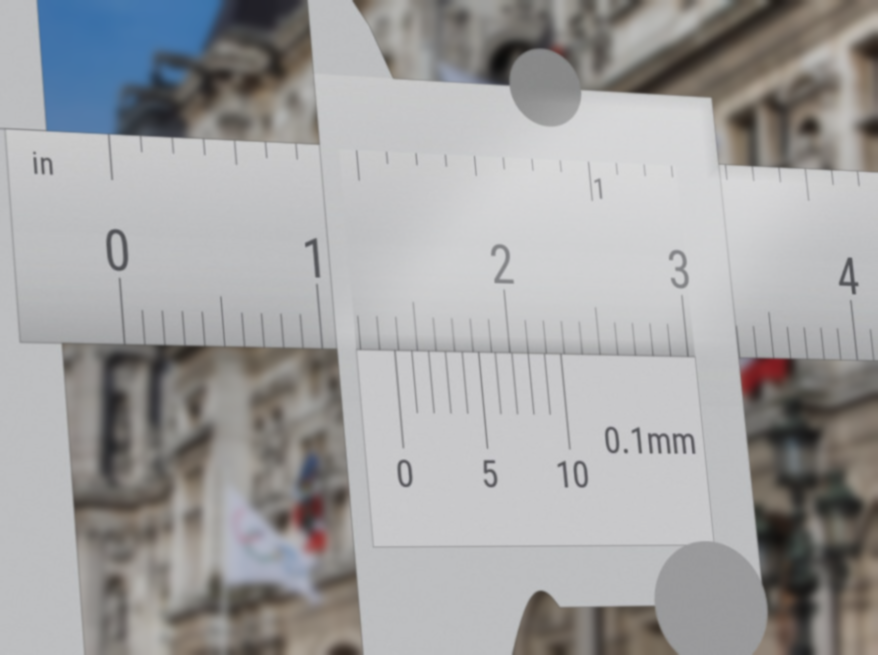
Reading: 13.8 (mm)
